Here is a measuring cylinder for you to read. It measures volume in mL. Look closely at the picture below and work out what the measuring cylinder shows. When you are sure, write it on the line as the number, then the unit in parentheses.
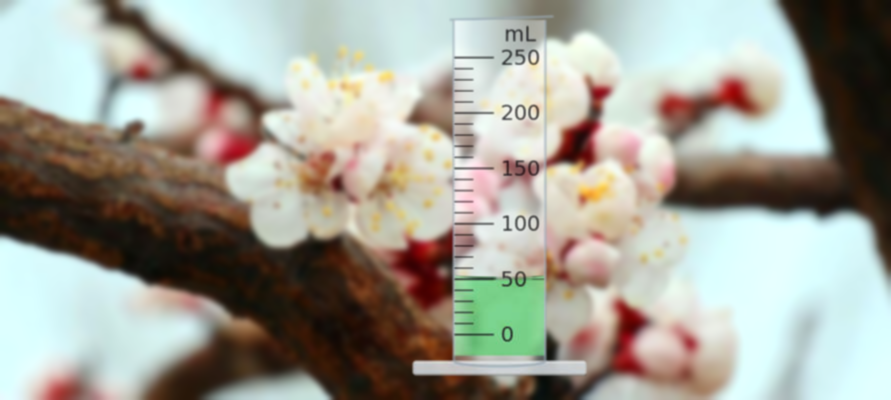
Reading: 50 (mL)
